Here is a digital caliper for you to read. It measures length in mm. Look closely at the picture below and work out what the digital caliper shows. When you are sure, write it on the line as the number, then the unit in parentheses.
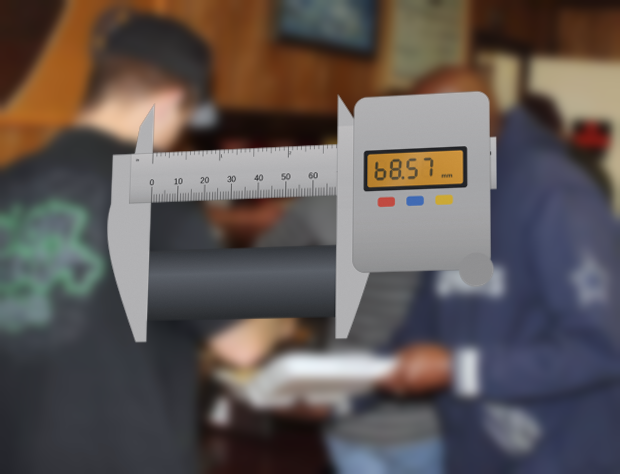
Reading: 68.57 (mm)
